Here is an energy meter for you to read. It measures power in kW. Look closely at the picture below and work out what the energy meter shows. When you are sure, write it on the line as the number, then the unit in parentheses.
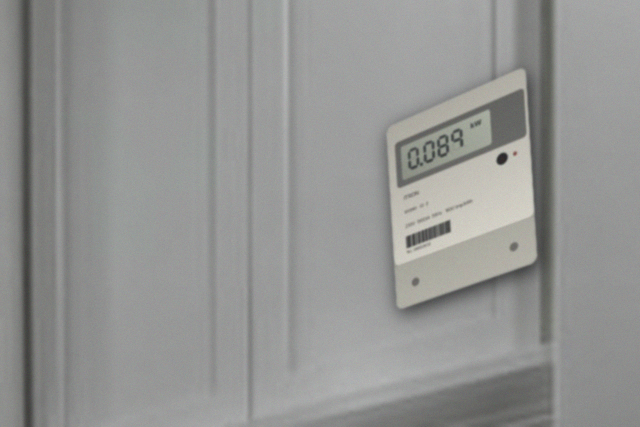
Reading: 0.089 (kW)
